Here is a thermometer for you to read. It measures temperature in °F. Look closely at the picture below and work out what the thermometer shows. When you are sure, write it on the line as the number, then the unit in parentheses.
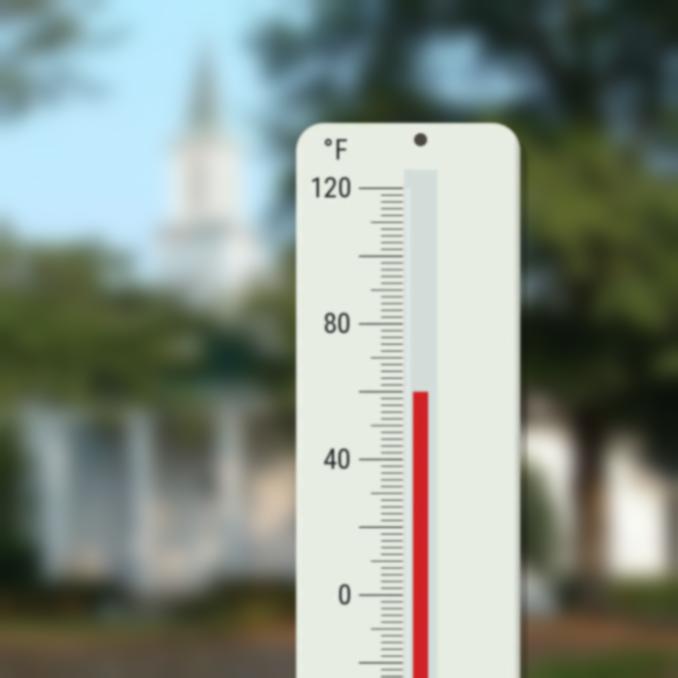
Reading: 60 (°F)
